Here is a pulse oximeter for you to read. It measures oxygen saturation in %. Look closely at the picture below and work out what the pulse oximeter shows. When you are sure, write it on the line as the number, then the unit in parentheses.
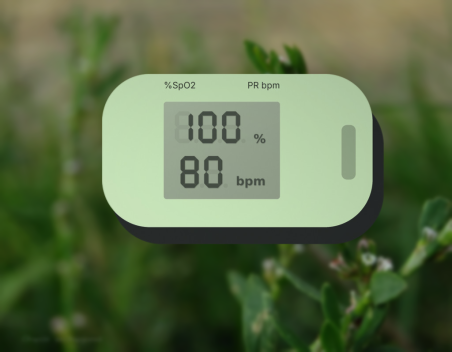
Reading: 100 (%)
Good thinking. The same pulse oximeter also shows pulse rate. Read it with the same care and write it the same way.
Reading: 80 (bpm)
